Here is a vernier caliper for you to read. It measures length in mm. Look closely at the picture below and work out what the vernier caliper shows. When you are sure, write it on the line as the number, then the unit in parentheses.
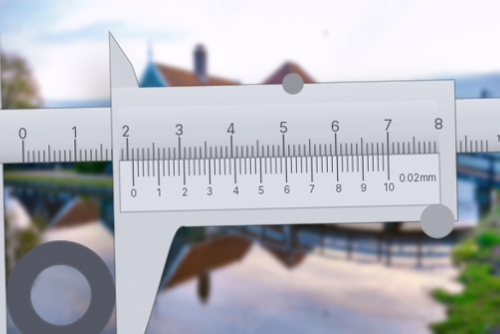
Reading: 21.0 (mm)
